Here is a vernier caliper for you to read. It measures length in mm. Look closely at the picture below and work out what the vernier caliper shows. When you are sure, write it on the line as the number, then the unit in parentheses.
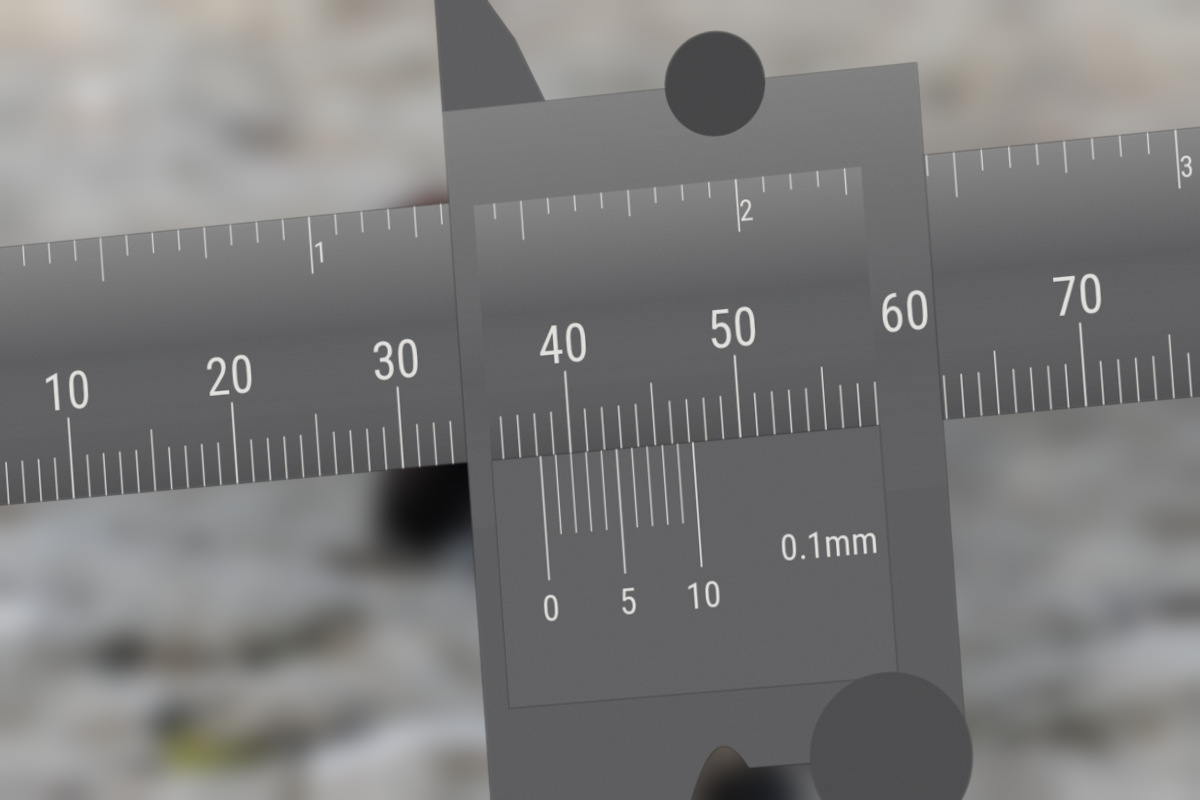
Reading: 38.2 (mm)
